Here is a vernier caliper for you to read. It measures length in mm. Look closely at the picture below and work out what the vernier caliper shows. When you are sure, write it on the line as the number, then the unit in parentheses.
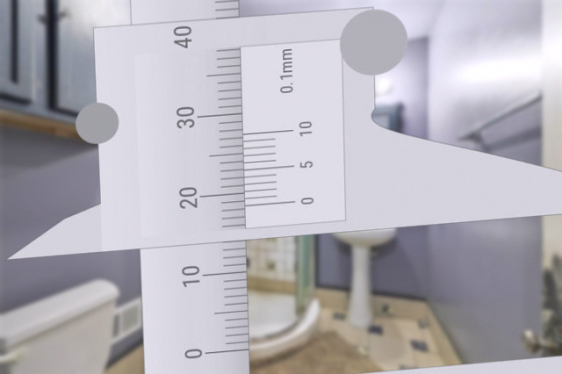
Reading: 18.4 (mm)
